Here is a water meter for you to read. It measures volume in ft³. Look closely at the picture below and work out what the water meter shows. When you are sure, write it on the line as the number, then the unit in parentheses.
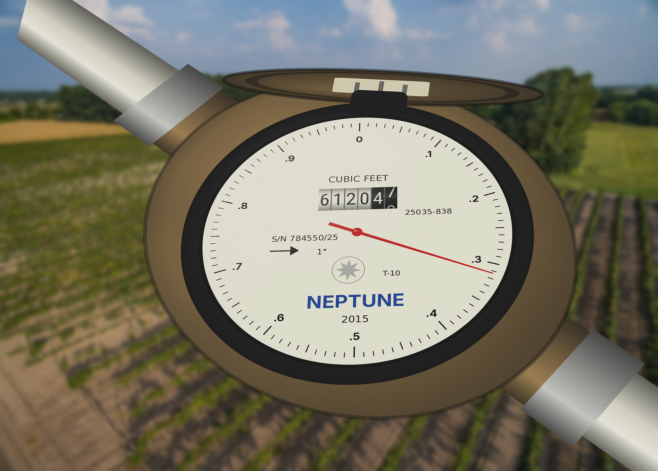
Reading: 612047.31 (ft³)
